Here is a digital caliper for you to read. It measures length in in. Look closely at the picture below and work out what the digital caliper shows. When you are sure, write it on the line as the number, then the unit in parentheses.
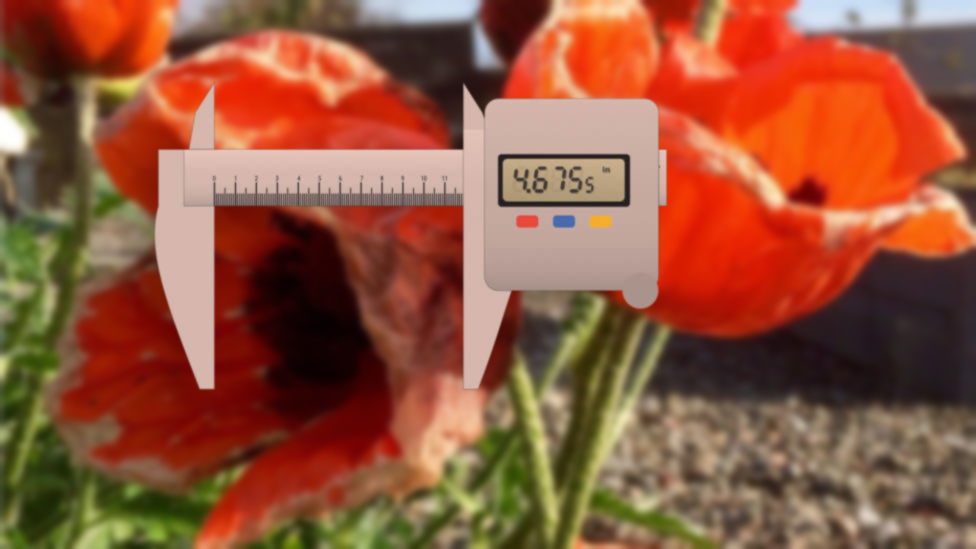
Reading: 4.6755 (in)
